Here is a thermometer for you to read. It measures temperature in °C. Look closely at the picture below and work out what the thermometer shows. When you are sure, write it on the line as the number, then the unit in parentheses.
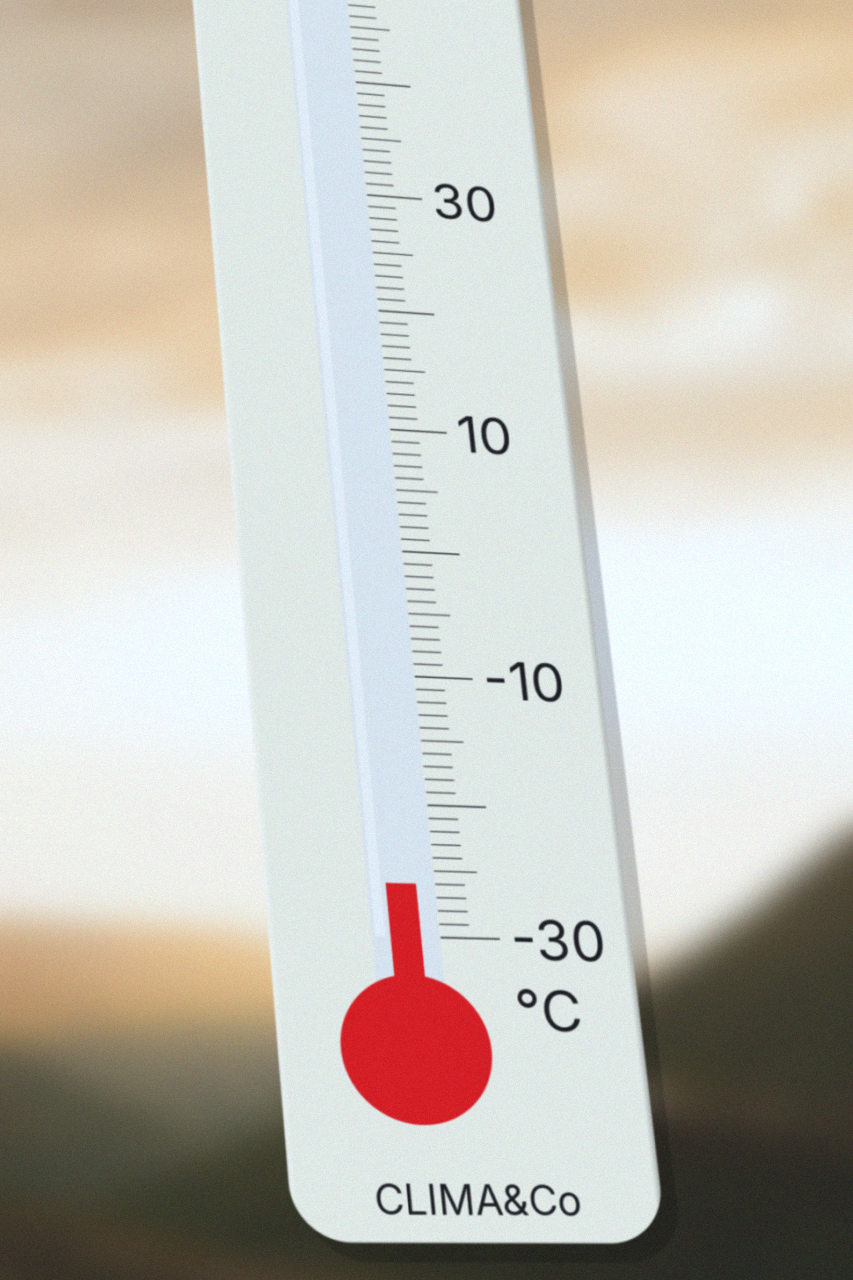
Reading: -26 (°C)
